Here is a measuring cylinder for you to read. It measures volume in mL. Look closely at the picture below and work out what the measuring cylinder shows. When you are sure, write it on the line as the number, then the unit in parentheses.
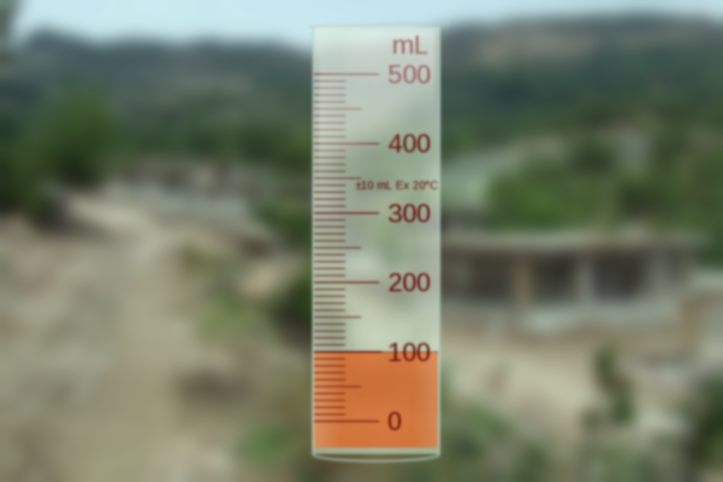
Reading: 100 (mL)
